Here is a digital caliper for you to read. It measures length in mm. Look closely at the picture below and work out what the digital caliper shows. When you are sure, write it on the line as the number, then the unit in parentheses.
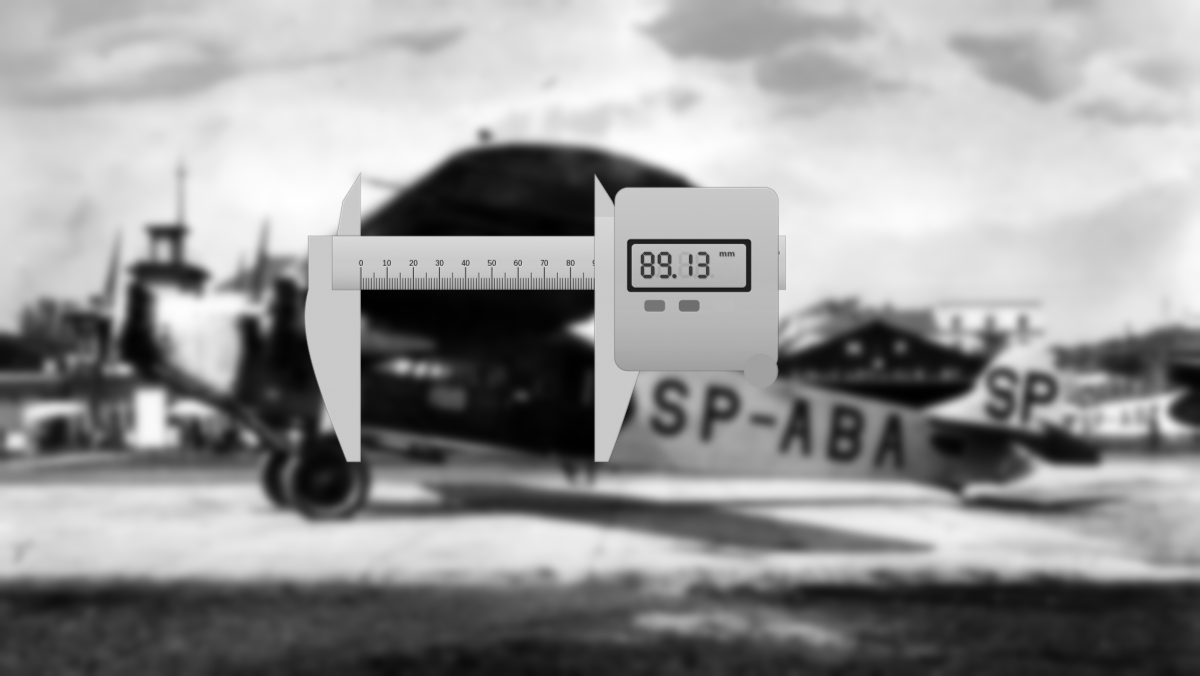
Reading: 89.13 (mm)
